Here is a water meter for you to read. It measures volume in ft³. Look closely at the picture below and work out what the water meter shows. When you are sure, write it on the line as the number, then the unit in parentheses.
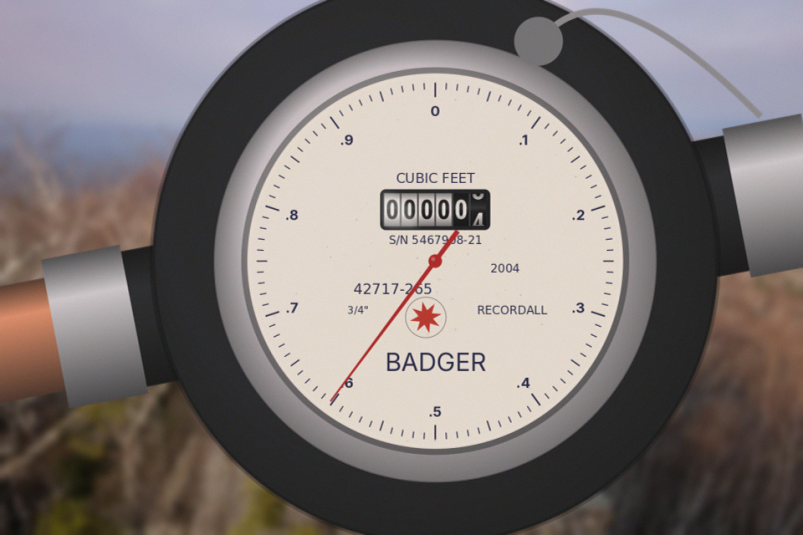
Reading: 3.60 (ft³)
